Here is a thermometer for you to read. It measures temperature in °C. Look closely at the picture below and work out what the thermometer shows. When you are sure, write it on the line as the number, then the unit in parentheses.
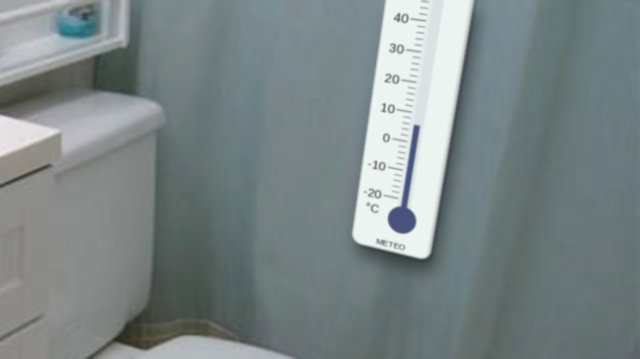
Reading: 6 (°C)
